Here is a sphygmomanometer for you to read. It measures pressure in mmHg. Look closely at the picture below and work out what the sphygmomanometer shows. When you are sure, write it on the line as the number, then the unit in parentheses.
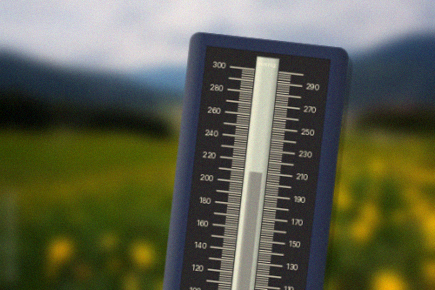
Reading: 210 (mmHg)
